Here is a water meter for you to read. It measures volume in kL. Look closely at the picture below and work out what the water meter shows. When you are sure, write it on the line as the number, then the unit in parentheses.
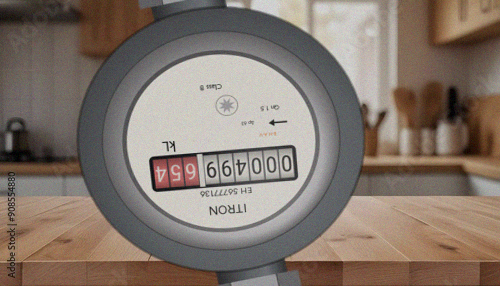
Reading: 499.654 (kL)
